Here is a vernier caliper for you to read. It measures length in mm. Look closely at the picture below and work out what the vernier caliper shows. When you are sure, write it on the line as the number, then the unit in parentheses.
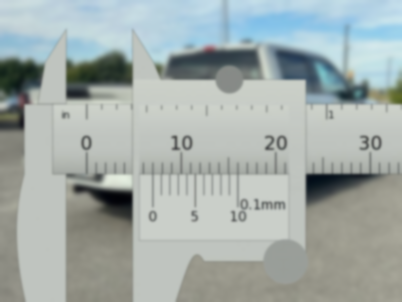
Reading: 7.0 (mm)
